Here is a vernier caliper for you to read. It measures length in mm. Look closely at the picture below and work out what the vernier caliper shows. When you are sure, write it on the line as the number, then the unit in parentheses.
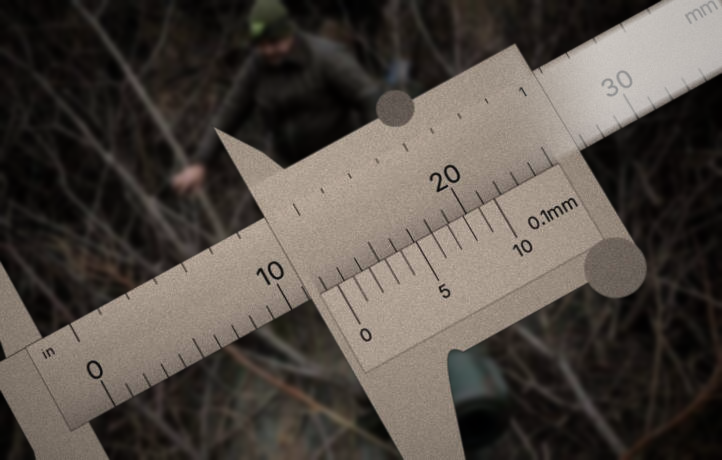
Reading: 12.6 (mm)
